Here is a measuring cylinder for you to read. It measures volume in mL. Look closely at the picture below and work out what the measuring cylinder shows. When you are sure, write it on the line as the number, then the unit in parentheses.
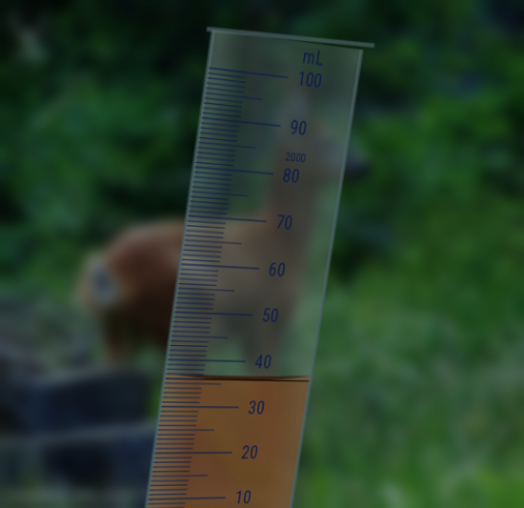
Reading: 36 (mL)
